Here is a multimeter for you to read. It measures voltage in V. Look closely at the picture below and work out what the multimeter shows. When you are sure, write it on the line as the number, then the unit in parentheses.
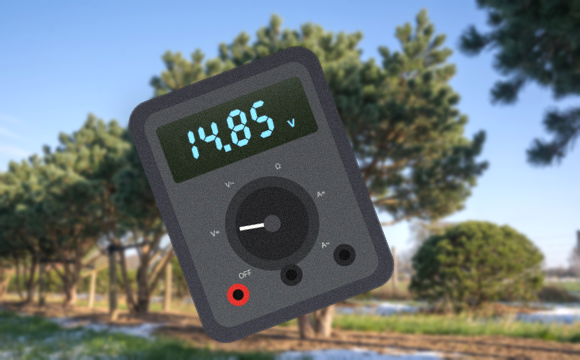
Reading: 14.85 (V)
